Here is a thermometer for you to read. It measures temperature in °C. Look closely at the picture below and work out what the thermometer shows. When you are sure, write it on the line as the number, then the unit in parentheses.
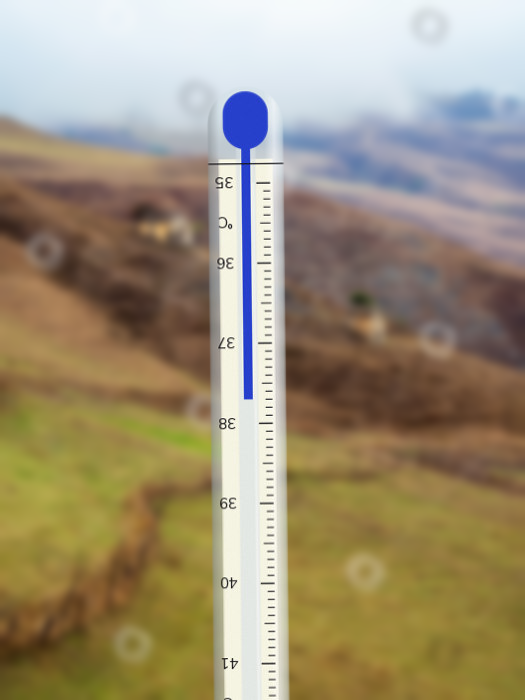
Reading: 37.7 (°C)
